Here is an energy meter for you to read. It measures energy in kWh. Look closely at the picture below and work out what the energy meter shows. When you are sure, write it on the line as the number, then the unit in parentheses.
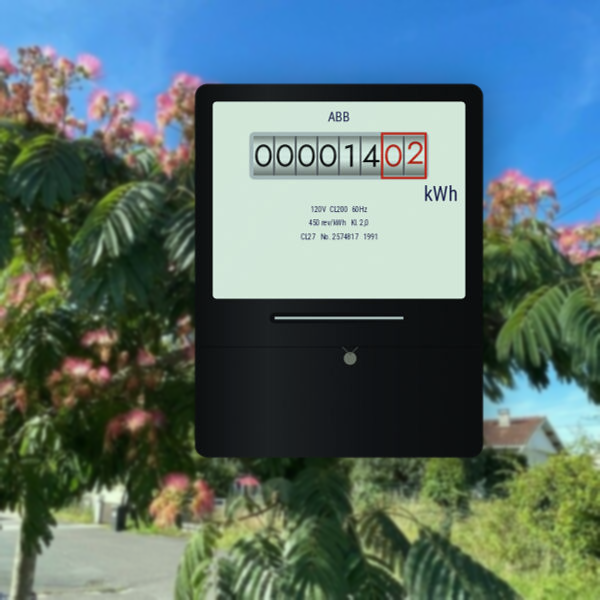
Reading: 14.02 (kWh)
